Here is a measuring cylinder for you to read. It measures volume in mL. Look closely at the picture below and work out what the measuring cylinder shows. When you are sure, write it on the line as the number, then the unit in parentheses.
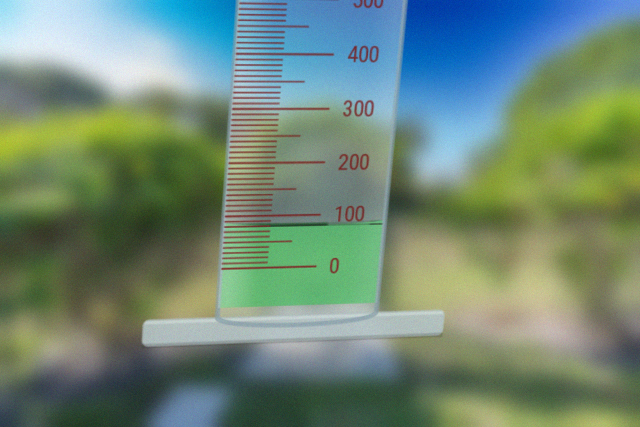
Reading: 80 (mL)
